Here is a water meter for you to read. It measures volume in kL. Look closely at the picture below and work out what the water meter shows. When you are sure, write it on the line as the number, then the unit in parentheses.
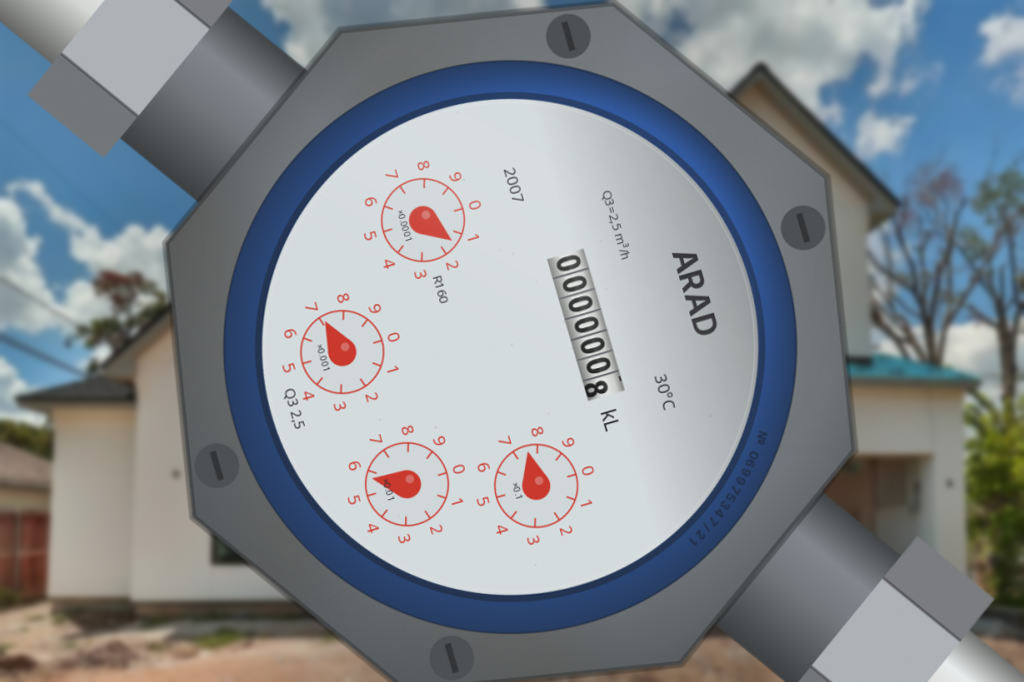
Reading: 7.7571 (kL)
